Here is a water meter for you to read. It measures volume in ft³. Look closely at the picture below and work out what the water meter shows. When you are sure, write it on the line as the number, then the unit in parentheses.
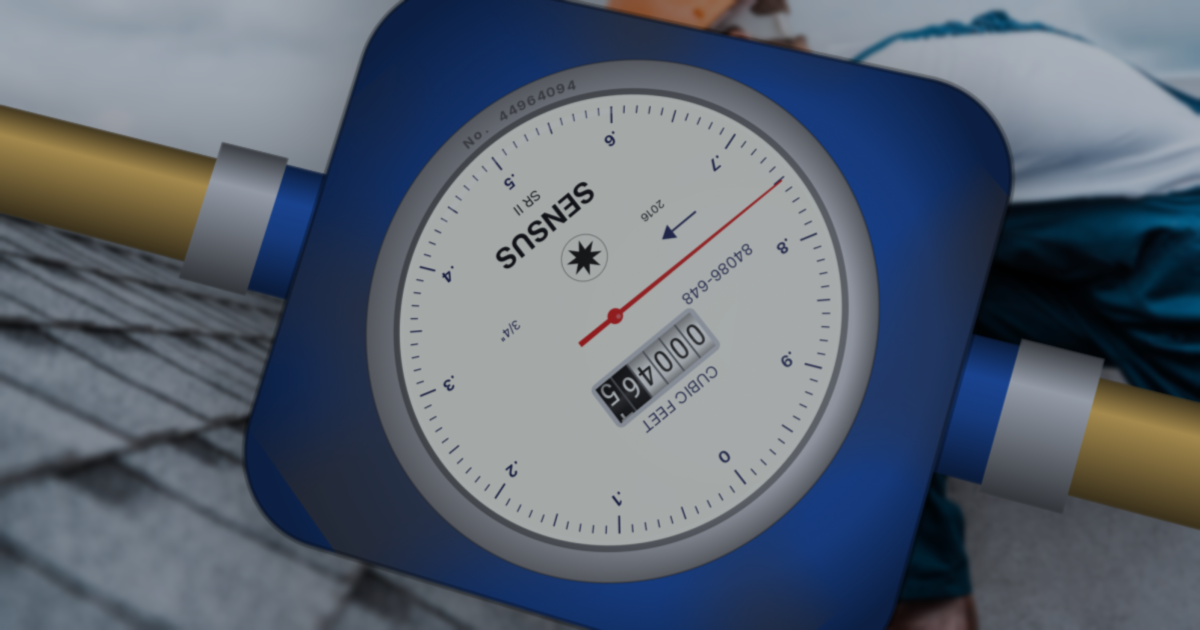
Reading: 464.75 (ft³)
